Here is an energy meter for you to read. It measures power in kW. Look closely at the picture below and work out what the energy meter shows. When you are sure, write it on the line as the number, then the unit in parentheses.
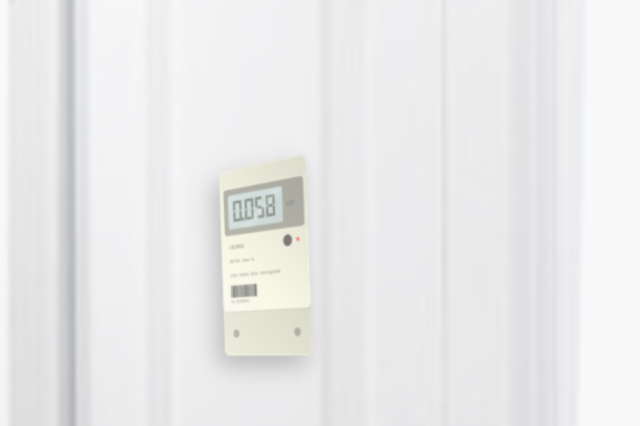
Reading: 0.058 (kW)
